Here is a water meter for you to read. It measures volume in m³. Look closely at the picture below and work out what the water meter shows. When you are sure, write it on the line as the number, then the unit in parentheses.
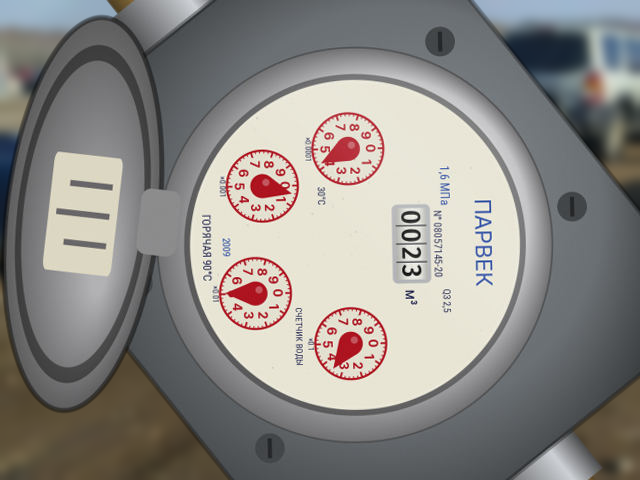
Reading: 23.3504 (m³)
